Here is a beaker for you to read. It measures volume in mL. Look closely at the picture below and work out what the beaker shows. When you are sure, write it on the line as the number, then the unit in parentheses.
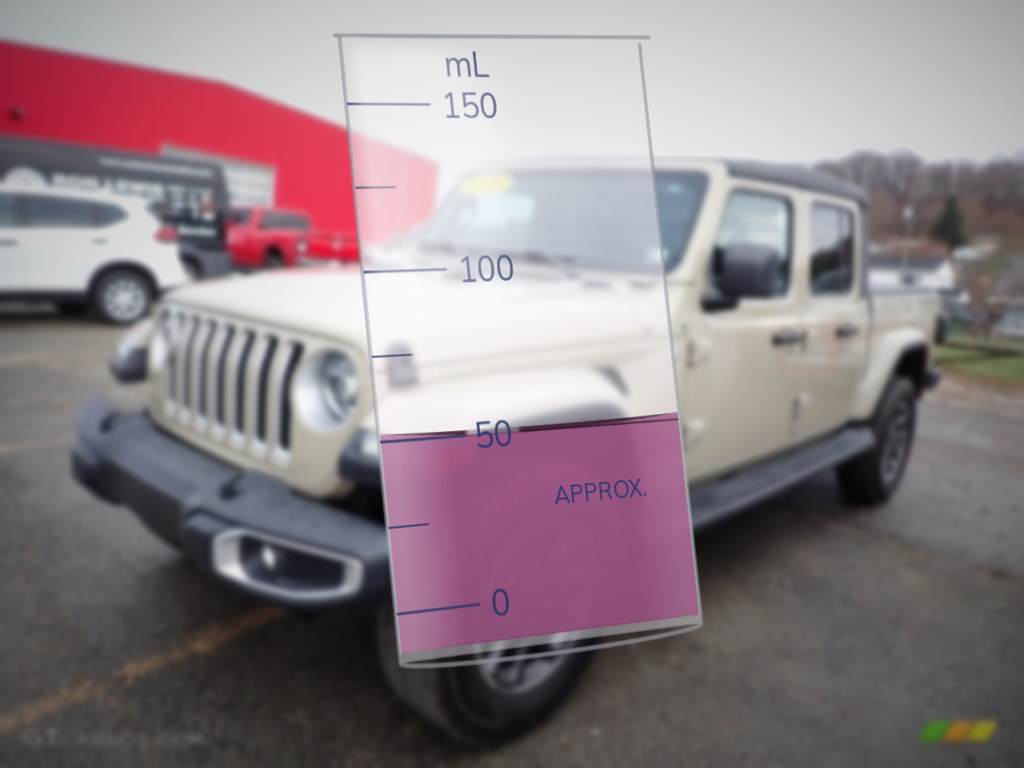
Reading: 50 (mL)
